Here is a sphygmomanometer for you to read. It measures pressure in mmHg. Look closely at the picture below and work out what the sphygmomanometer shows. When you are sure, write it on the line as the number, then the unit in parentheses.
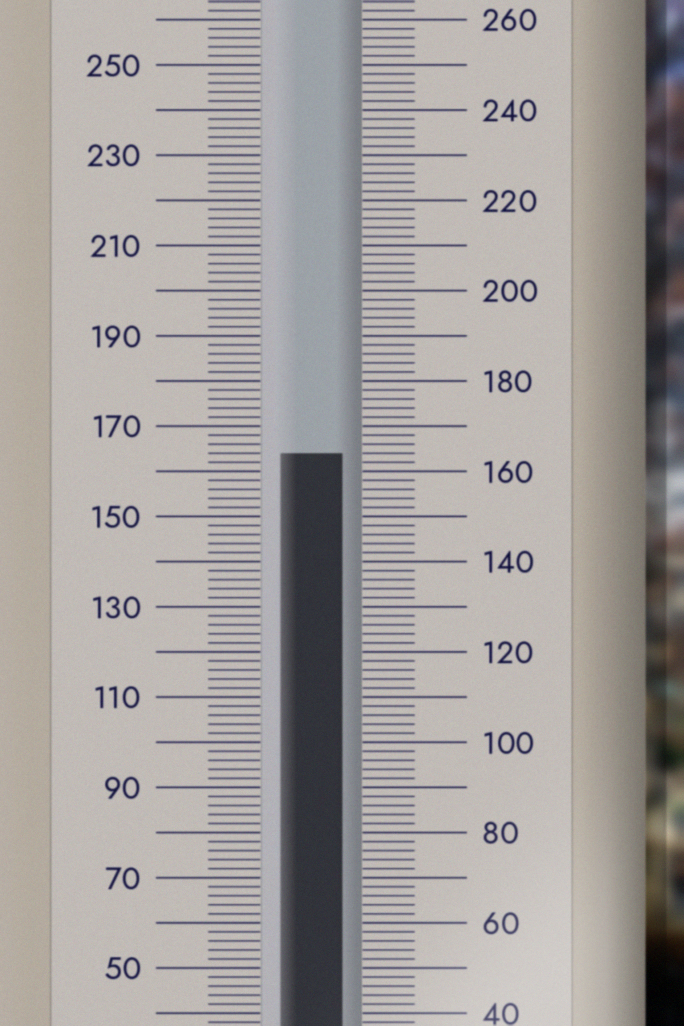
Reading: 164 (mmHg)
